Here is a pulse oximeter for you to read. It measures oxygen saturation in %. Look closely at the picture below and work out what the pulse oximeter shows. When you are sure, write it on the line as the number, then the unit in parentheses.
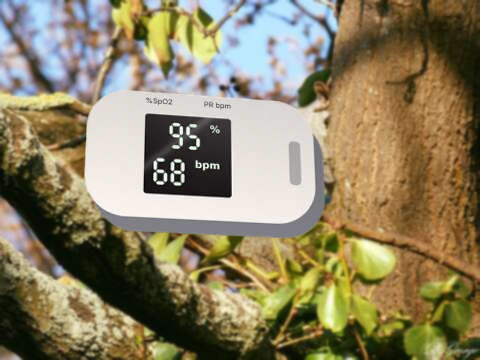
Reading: 95 (%)
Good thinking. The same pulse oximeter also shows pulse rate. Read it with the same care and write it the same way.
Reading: 68 (bpm)
